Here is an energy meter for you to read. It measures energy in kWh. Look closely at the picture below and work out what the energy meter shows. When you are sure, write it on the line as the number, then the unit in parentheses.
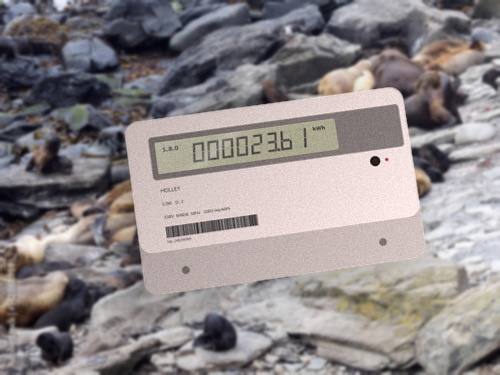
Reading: 23.61 (kWh)
